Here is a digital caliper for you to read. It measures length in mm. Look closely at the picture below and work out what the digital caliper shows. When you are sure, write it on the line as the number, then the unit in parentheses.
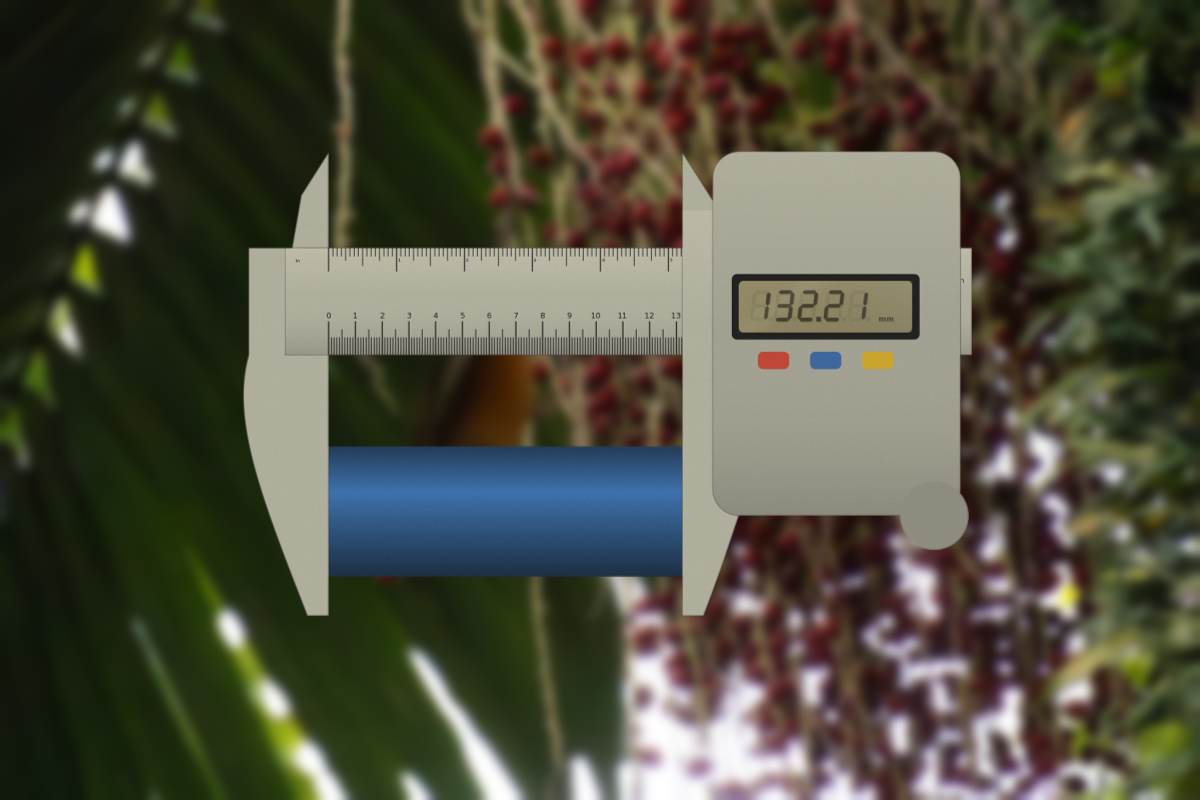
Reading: 132.21 (mm)
